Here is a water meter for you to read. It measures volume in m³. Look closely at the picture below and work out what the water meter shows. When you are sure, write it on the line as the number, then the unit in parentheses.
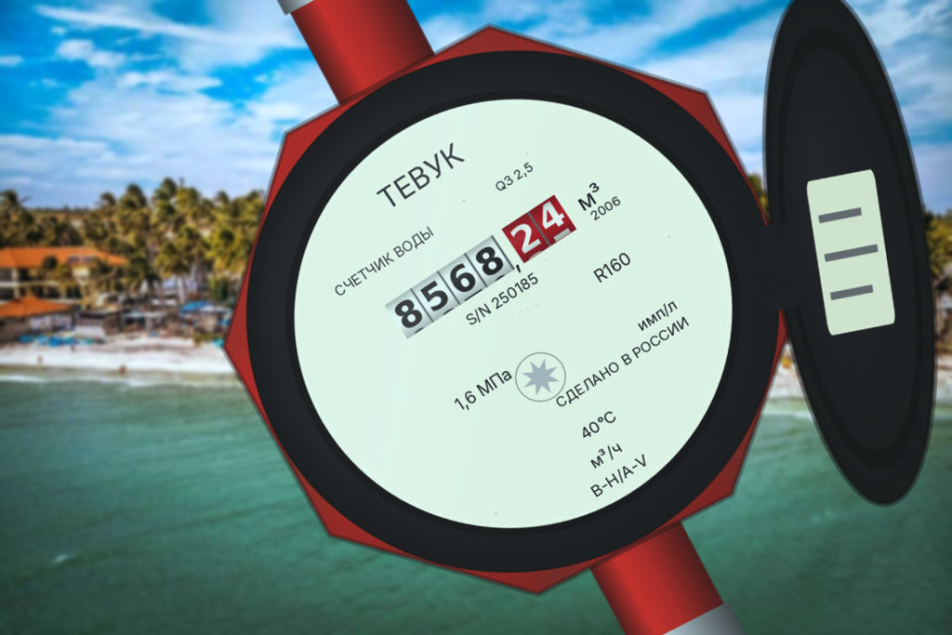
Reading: 8568.24 (m³)
